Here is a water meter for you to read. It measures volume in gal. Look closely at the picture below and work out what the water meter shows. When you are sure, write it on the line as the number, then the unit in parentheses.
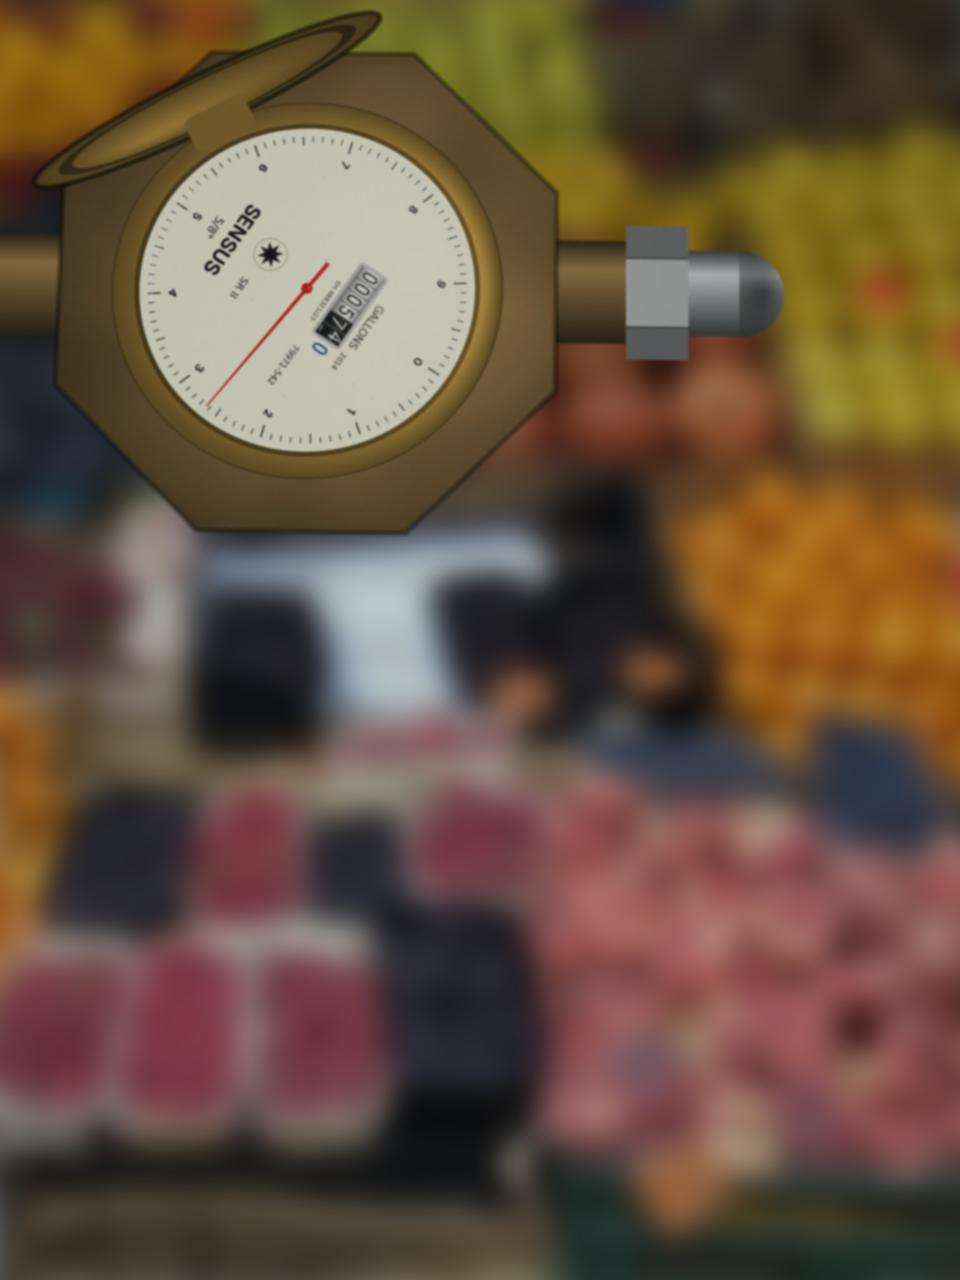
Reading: 5742.6 (gal)
